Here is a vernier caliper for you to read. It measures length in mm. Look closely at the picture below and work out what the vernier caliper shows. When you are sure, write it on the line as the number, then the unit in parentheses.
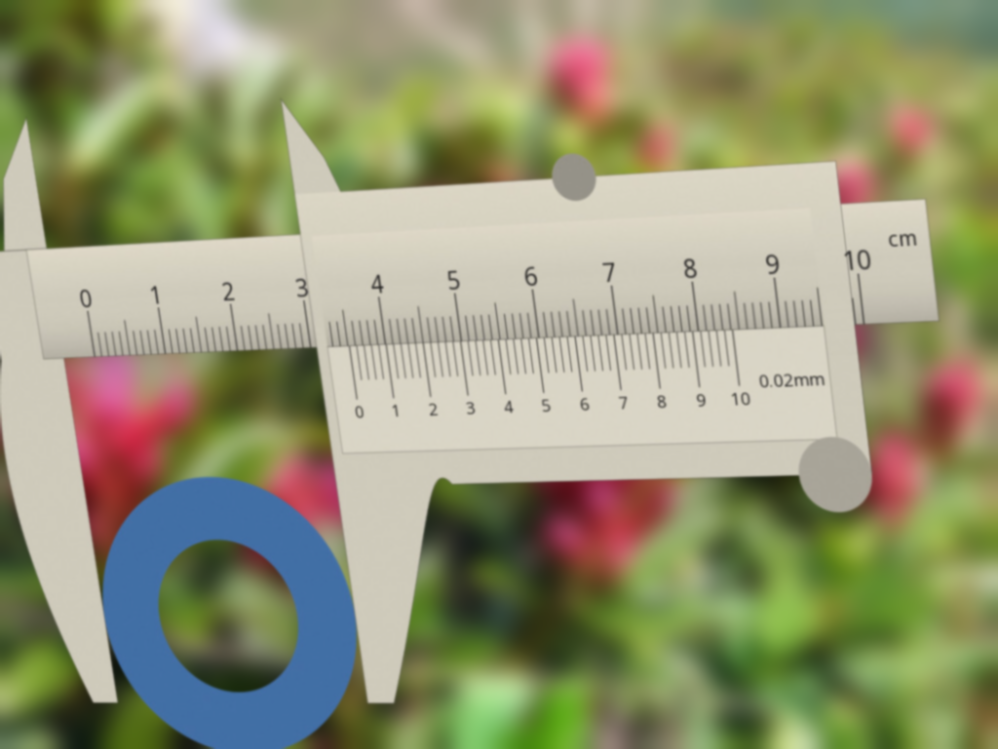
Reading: 35.2 (mm)
